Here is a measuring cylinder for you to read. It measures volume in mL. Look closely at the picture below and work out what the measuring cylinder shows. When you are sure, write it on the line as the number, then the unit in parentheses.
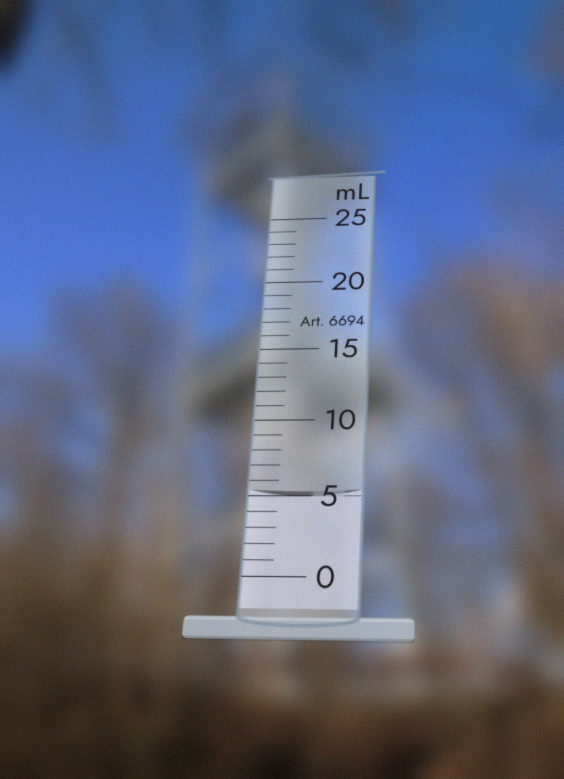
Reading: 5 (mL)
